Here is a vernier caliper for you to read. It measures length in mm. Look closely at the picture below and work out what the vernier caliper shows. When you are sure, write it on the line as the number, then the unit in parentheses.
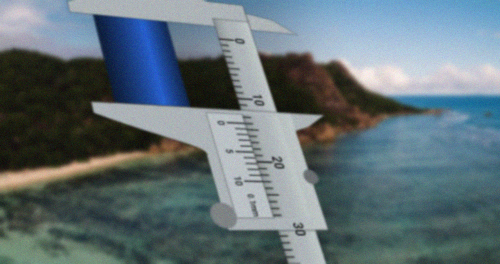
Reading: 14.0 (mm)
